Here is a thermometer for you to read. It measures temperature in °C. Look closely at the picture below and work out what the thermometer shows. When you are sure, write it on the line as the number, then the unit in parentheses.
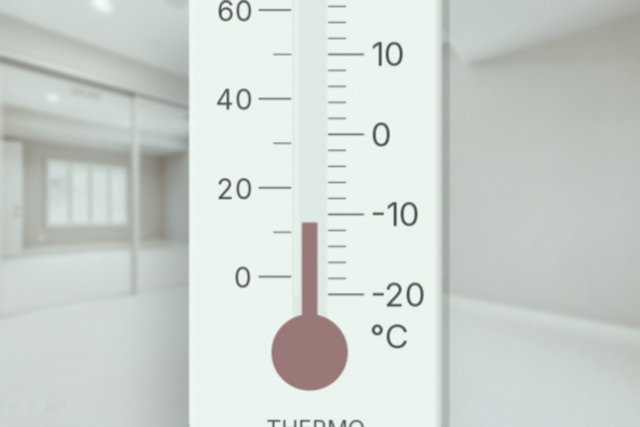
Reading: -11 (°C)
